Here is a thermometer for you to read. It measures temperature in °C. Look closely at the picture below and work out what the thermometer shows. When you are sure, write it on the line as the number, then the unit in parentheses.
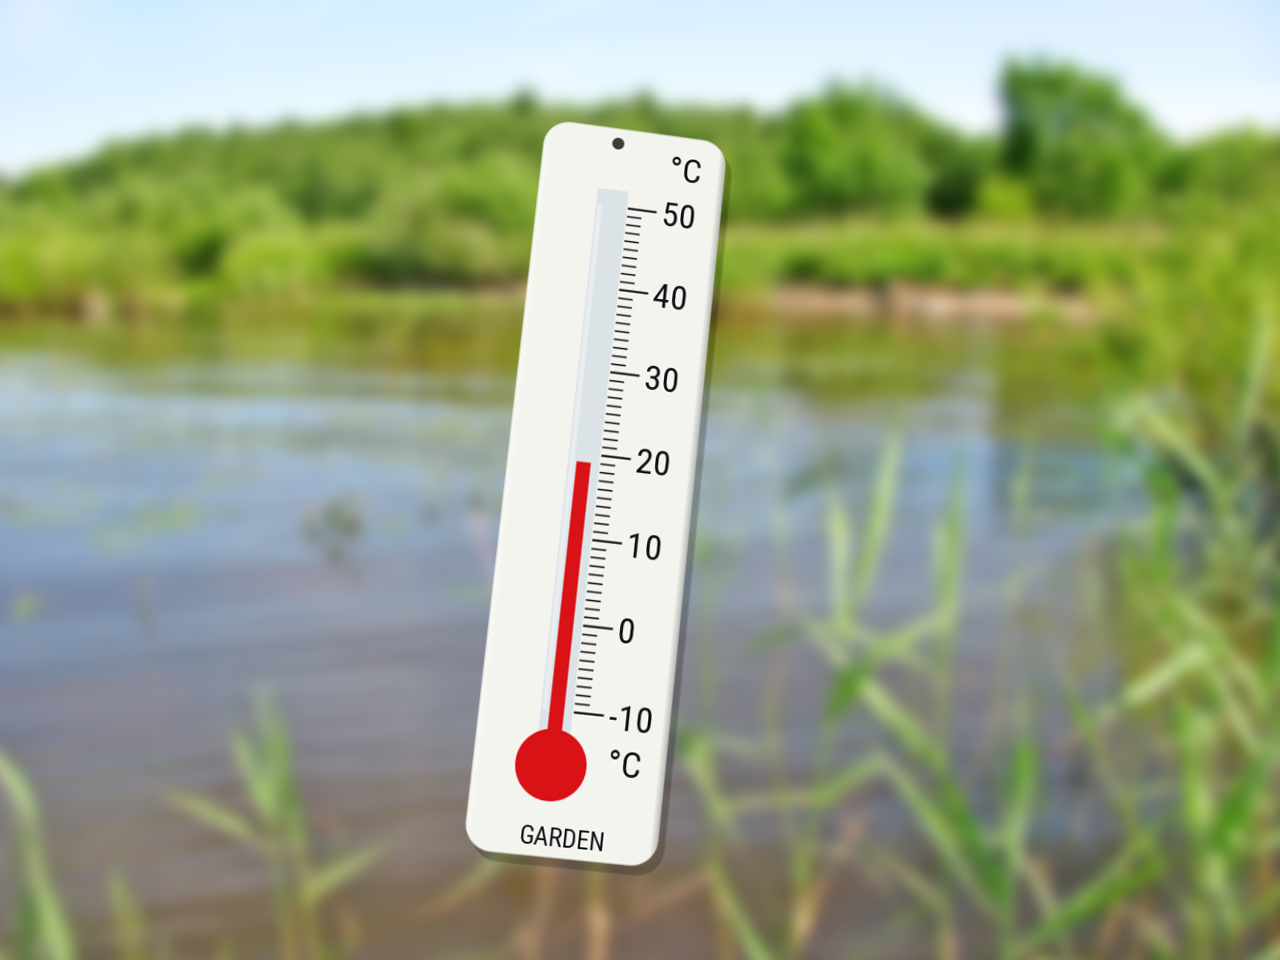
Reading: 19 (°C)
